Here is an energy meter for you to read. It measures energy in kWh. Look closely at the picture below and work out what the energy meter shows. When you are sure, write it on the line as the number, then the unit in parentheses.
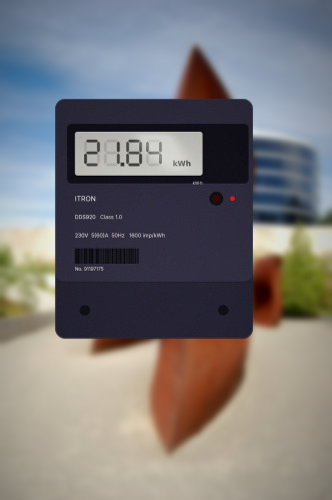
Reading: 21.84 (kWh)
